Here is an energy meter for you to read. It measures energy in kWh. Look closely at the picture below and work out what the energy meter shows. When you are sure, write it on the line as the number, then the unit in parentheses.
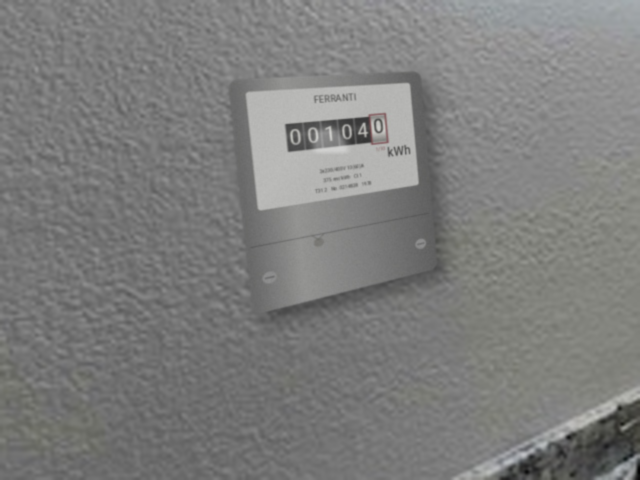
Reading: 104.0 (kWh)
